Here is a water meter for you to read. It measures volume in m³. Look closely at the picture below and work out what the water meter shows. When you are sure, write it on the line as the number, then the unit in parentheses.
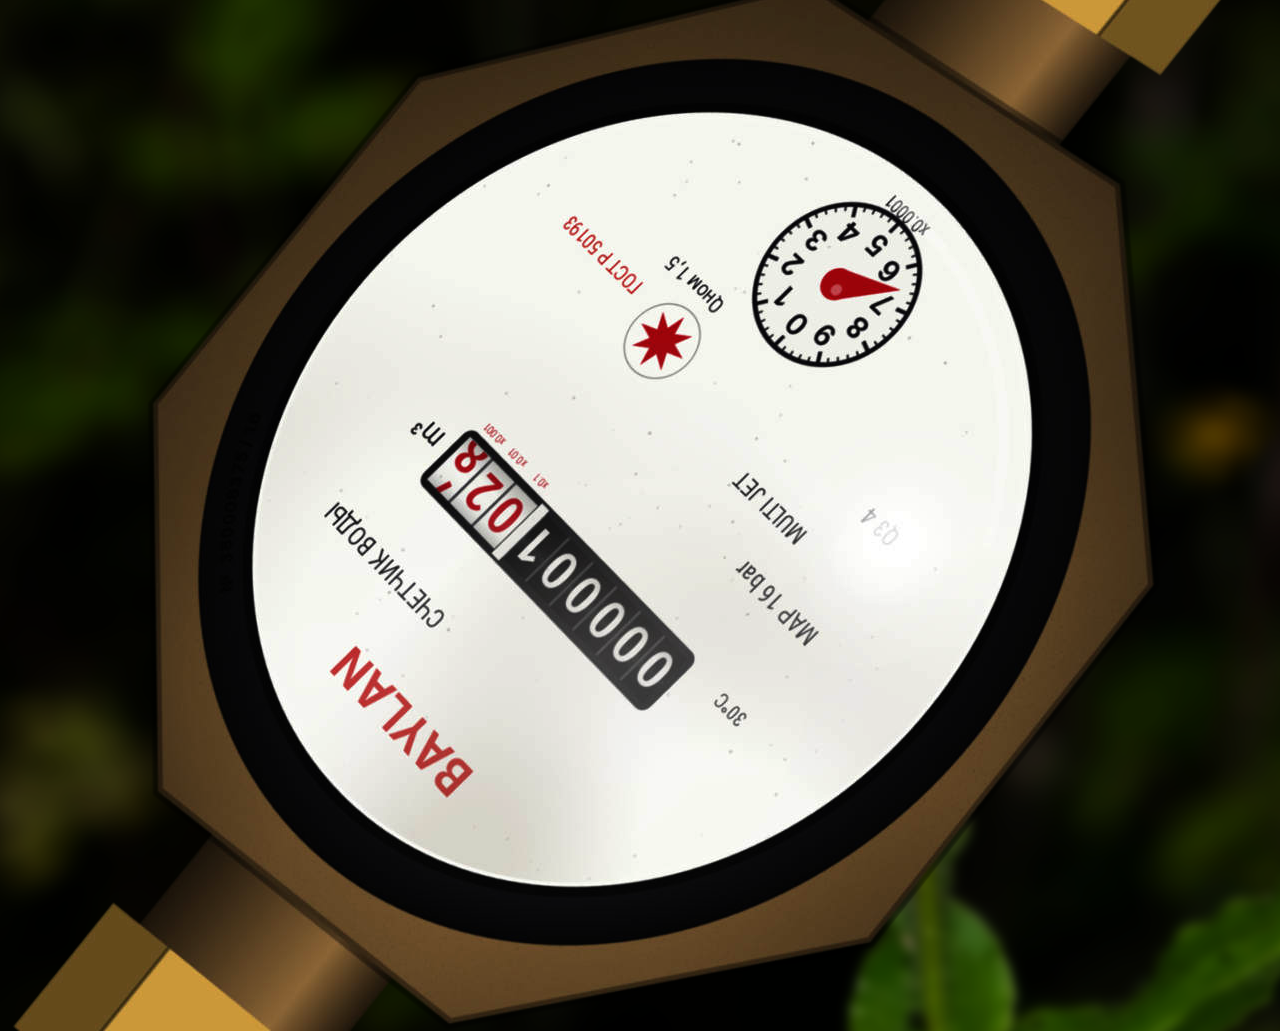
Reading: 1.0276 (m³)
